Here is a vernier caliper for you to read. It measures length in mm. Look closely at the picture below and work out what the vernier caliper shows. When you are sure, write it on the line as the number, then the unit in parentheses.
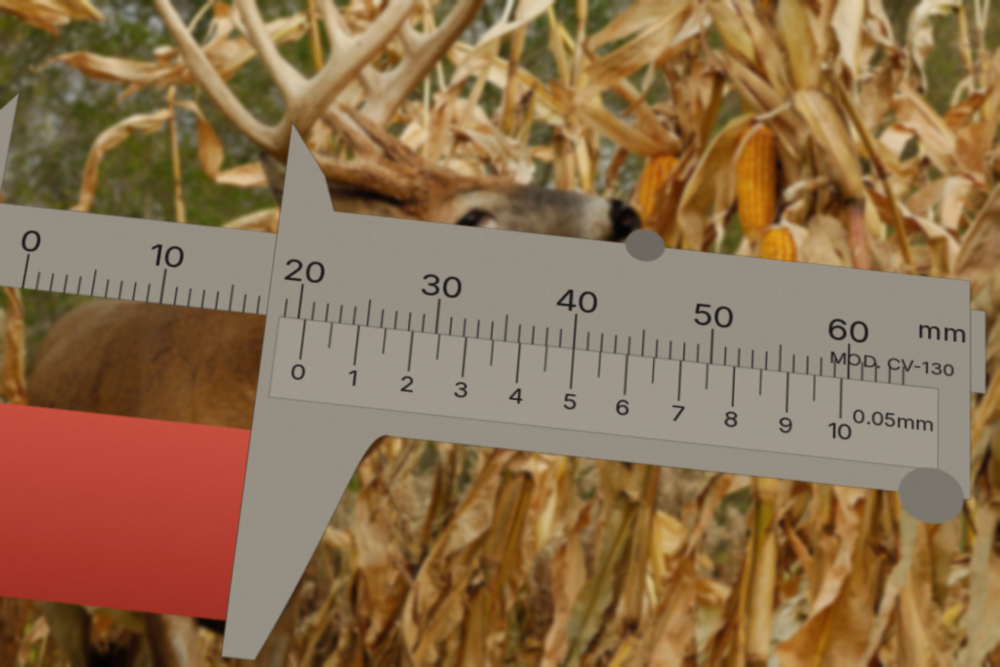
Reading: 20.5 (mm)
